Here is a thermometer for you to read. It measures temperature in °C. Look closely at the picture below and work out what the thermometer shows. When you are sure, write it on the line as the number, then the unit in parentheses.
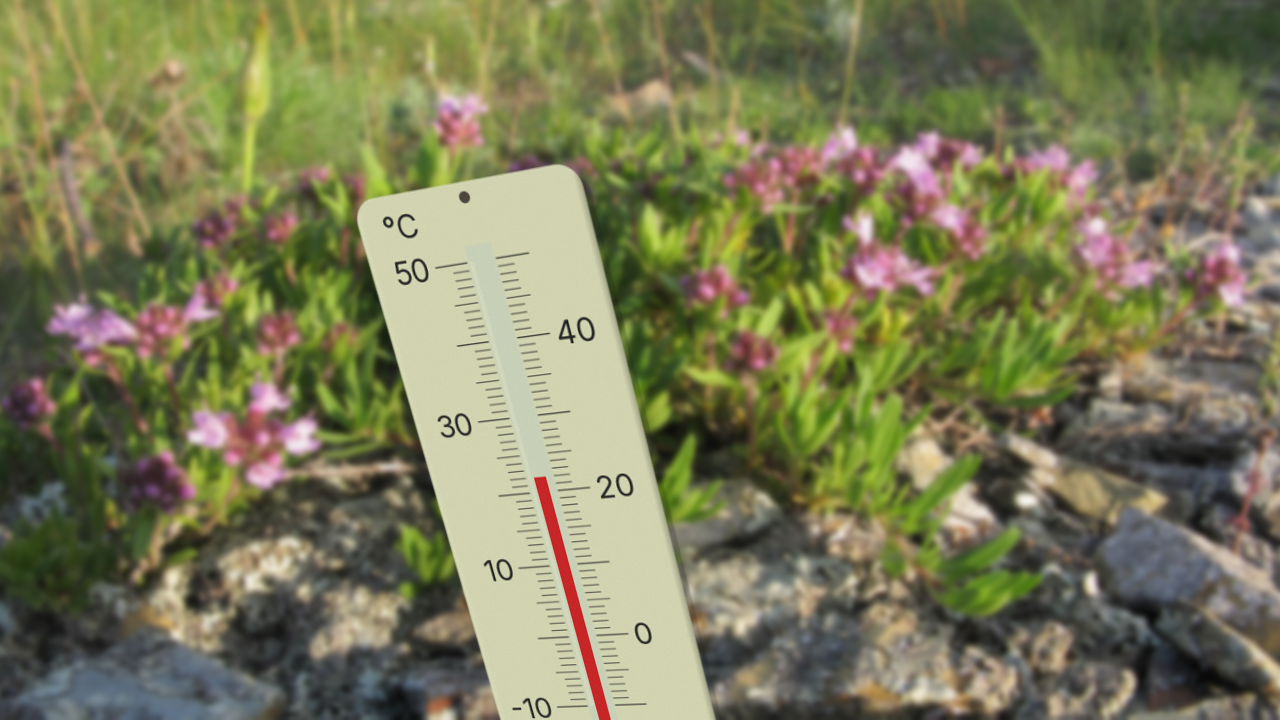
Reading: 22 (°C)
